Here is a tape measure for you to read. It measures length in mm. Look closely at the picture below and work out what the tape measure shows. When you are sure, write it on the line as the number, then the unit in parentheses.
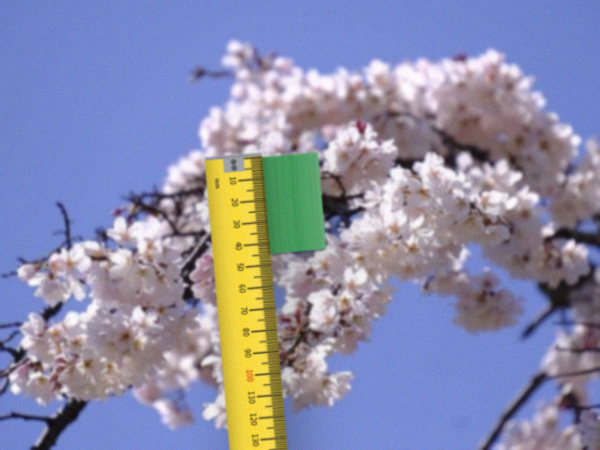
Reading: 45 (mm)
